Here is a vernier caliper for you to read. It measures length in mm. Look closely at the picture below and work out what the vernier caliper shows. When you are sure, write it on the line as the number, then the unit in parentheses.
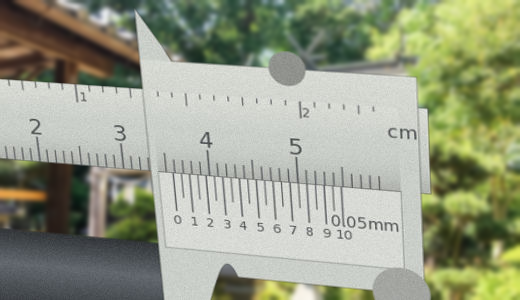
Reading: 35.8 (mm)
